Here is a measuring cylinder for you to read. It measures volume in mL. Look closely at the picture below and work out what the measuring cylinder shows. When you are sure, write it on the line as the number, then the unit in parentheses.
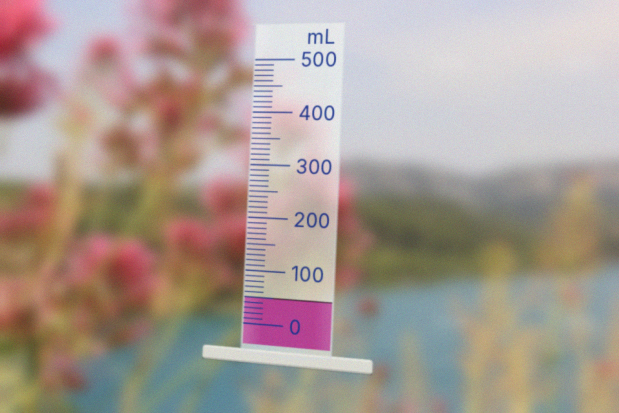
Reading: 50 (mL)
